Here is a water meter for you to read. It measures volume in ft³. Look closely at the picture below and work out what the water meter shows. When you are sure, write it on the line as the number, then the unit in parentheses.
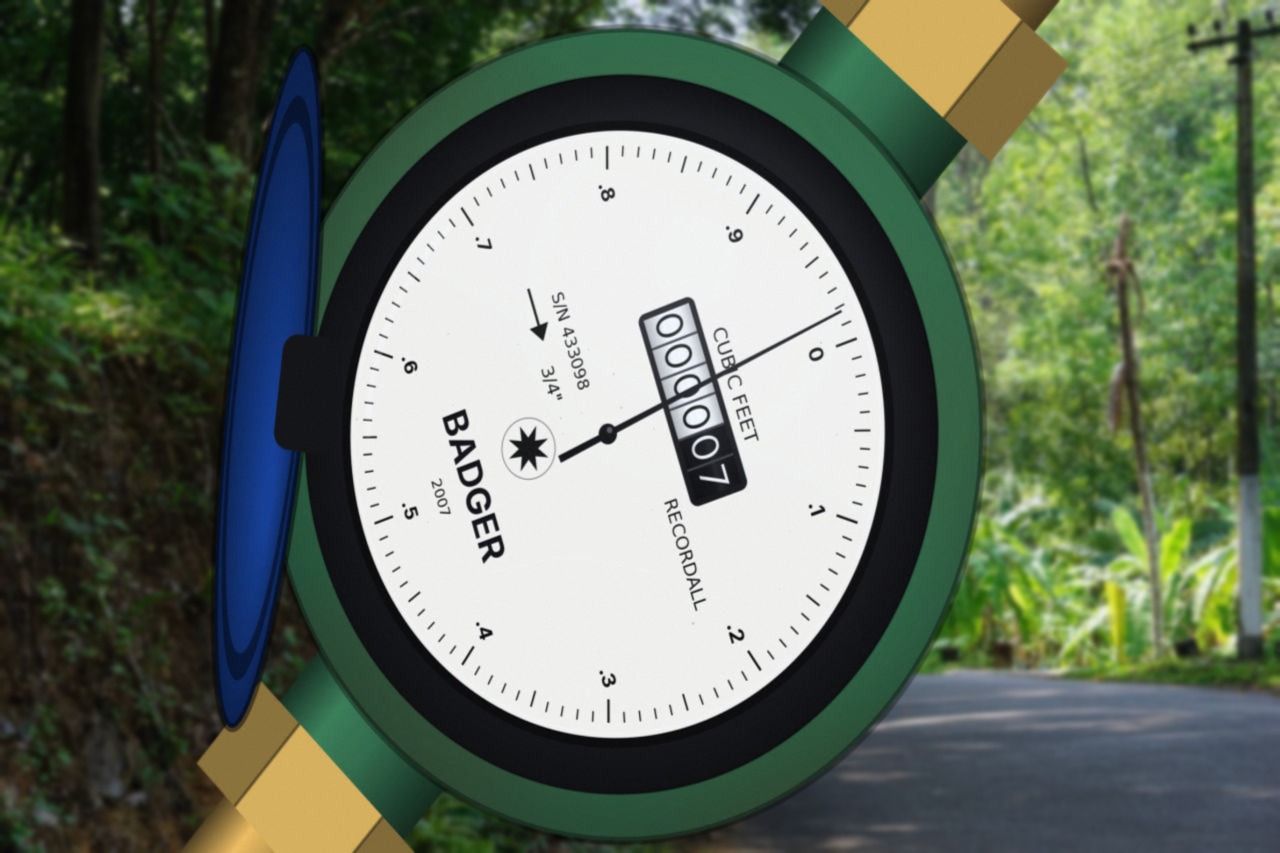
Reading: 6.98 (ft³)
